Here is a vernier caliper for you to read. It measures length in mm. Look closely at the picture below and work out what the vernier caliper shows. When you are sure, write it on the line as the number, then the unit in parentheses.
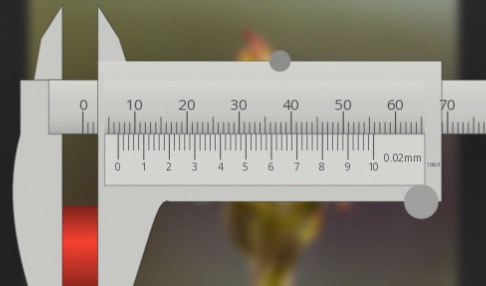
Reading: 6.8 (mm)
